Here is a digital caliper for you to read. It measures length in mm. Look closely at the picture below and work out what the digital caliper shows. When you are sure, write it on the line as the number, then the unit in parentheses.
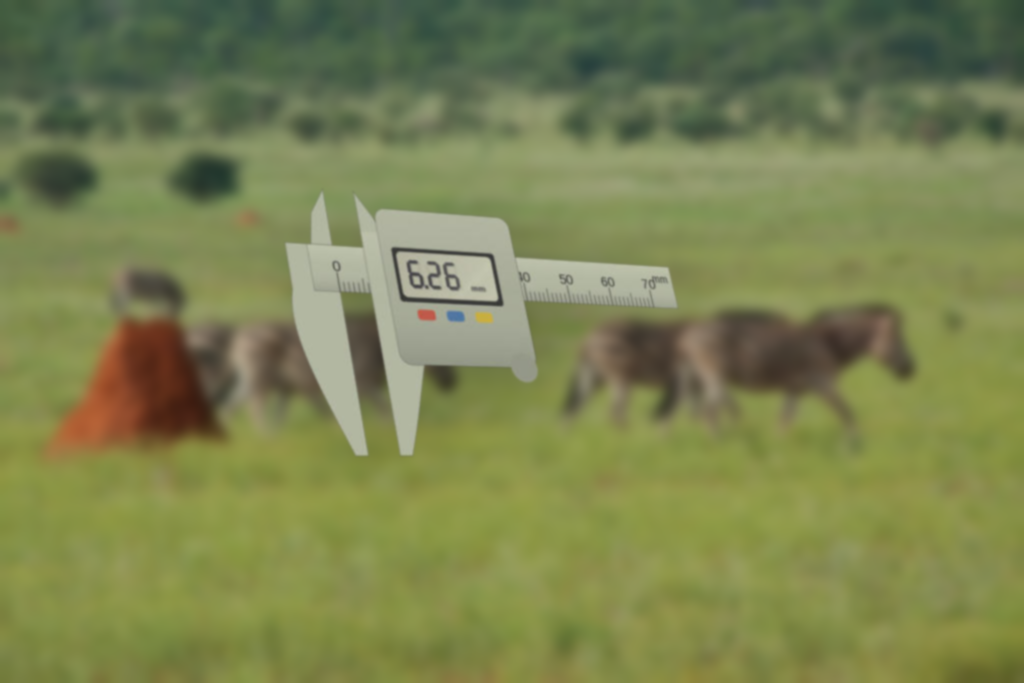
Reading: 6.26 (mm)
